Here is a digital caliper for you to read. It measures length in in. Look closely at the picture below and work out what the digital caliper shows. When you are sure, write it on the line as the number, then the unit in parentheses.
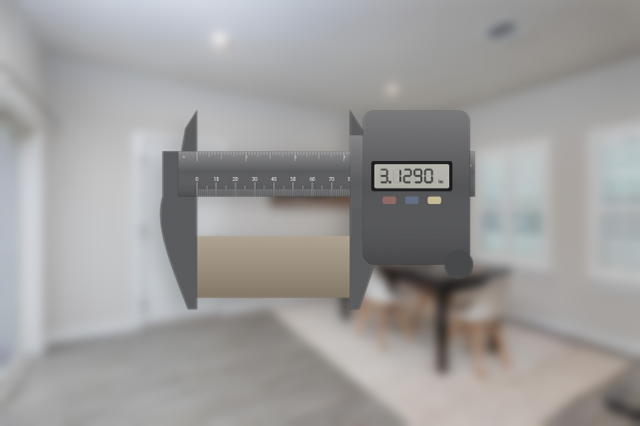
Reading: 3.1290 (in)
